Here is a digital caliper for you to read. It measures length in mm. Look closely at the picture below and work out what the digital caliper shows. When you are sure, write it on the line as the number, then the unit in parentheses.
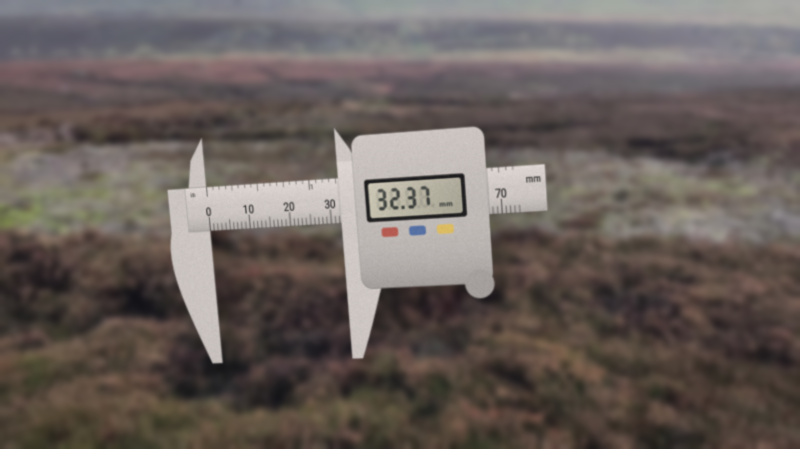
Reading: 32.37 (mm)
